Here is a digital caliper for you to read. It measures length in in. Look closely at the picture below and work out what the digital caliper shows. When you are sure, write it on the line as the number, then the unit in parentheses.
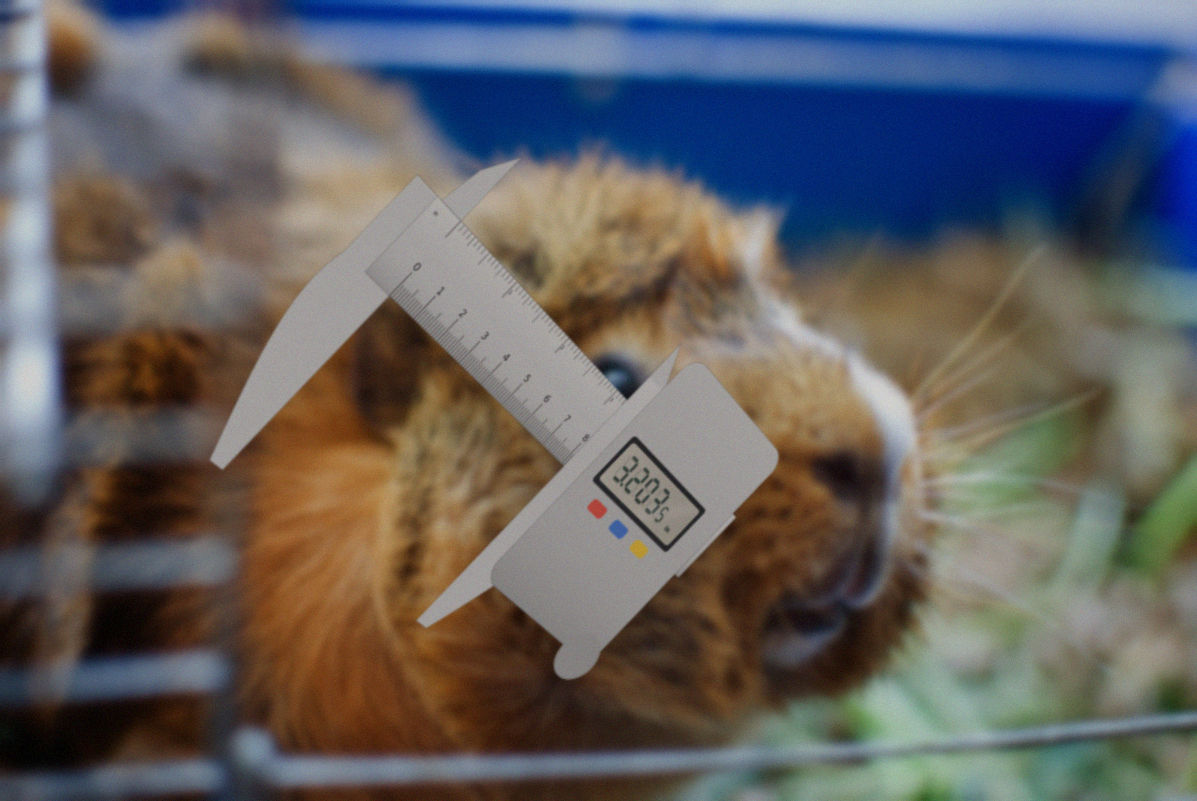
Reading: 3.2035 (in)
